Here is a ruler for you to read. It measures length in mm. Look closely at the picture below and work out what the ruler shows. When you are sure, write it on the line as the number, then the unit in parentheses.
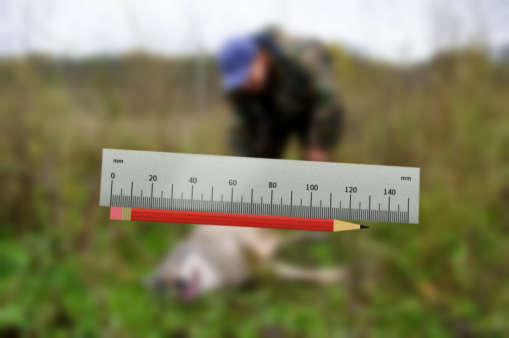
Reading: 130 (mm)
